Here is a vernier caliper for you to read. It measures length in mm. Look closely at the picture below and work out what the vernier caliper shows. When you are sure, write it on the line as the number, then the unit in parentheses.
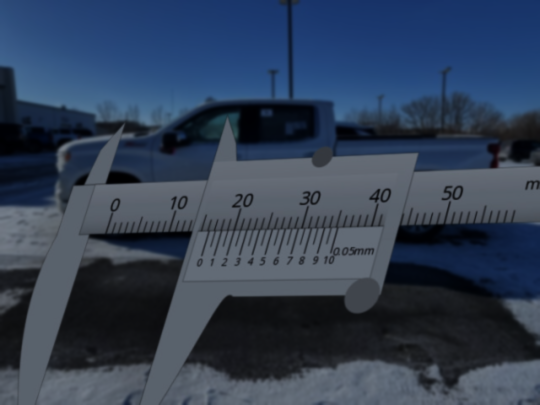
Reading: 16.2 (mm)
